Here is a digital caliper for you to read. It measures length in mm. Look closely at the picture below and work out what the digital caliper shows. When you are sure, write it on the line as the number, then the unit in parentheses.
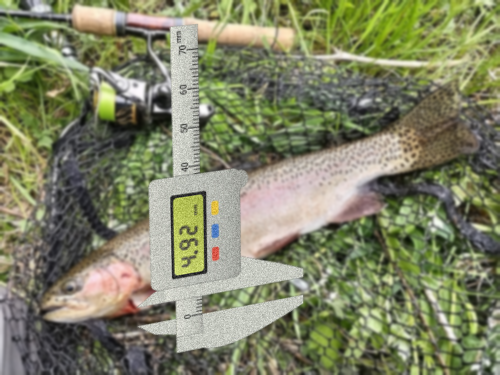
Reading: 4.92 (mm)
